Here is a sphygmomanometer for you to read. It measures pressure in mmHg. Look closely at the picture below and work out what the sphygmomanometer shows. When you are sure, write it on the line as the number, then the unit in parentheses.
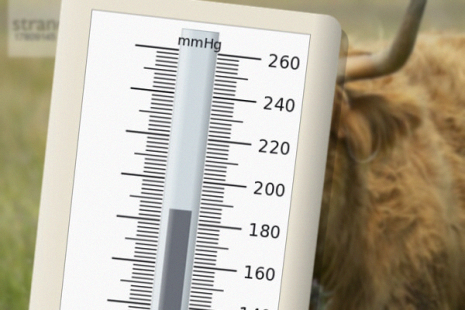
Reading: 186 (mmHg)
